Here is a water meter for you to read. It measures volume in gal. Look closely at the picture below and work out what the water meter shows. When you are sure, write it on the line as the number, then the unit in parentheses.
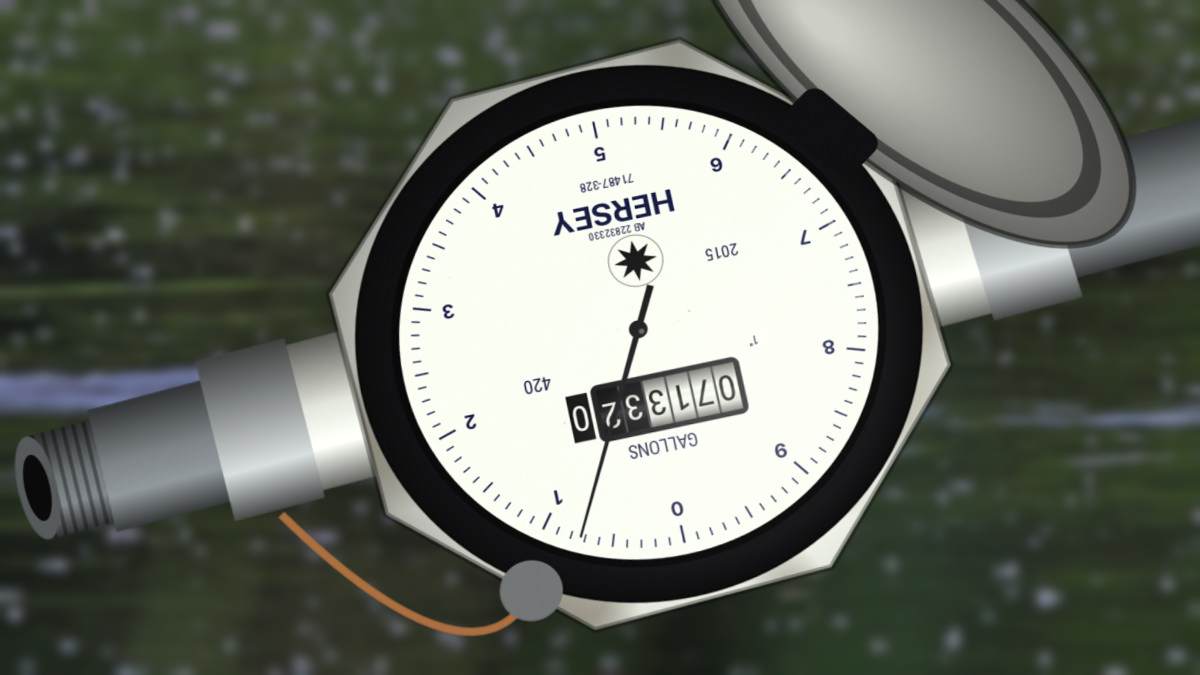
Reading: 713320.7 (gal)
